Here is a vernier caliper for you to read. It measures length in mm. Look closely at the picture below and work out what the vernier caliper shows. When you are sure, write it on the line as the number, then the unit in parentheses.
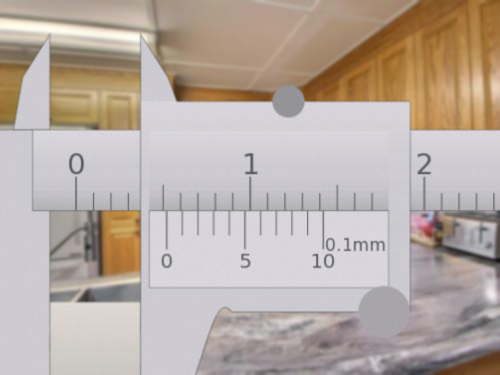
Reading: 5.2 (mm)
